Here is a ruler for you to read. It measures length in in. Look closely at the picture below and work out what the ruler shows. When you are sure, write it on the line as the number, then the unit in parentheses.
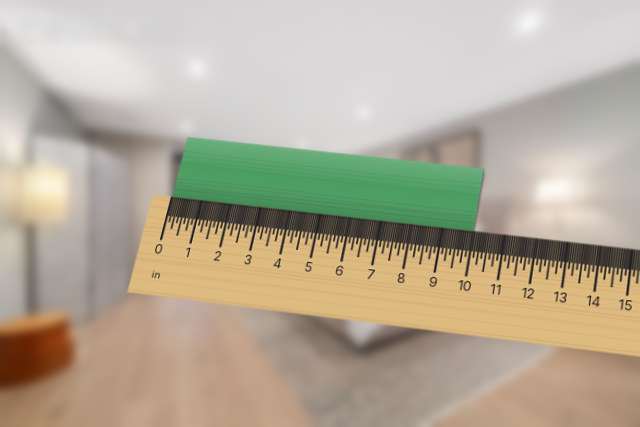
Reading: 10 (in)
